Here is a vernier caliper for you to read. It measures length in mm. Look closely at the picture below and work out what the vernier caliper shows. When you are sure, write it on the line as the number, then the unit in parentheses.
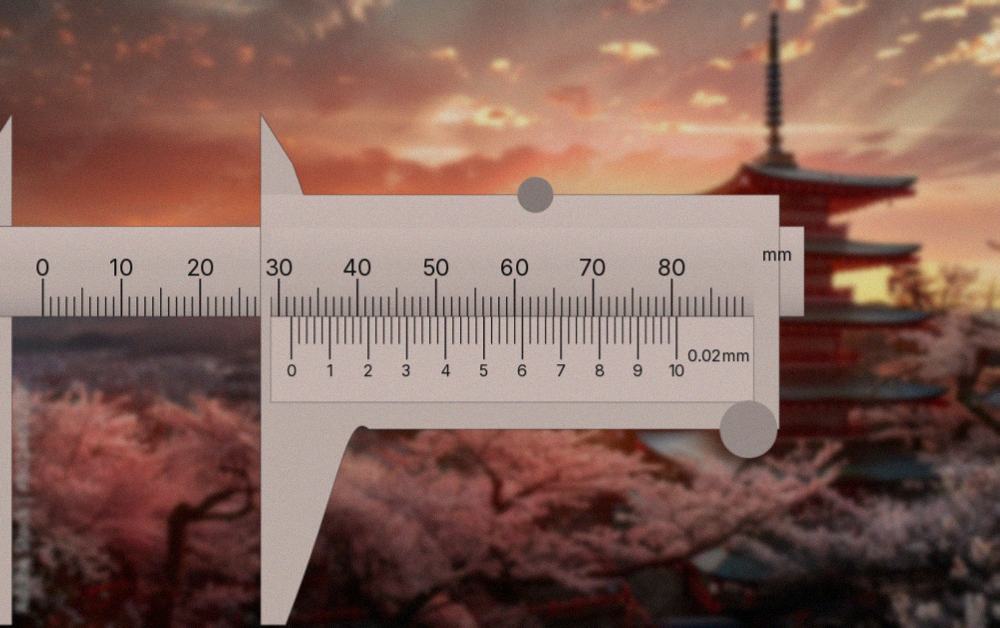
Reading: 31.6 (mm)
